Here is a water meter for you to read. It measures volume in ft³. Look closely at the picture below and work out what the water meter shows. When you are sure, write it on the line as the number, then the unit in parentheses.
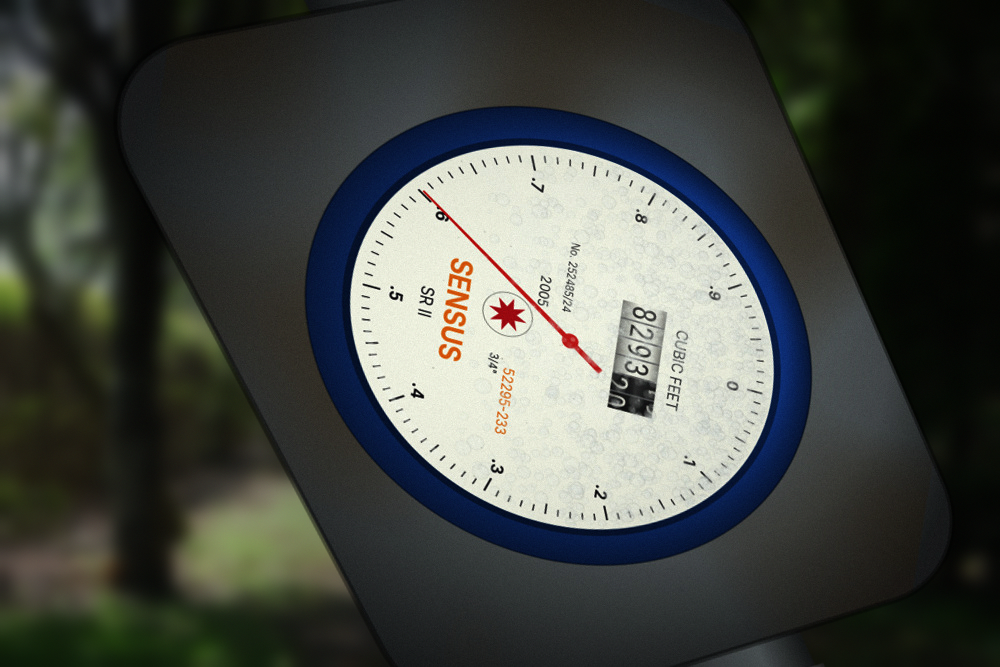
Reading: 829319.60 (ft³)
